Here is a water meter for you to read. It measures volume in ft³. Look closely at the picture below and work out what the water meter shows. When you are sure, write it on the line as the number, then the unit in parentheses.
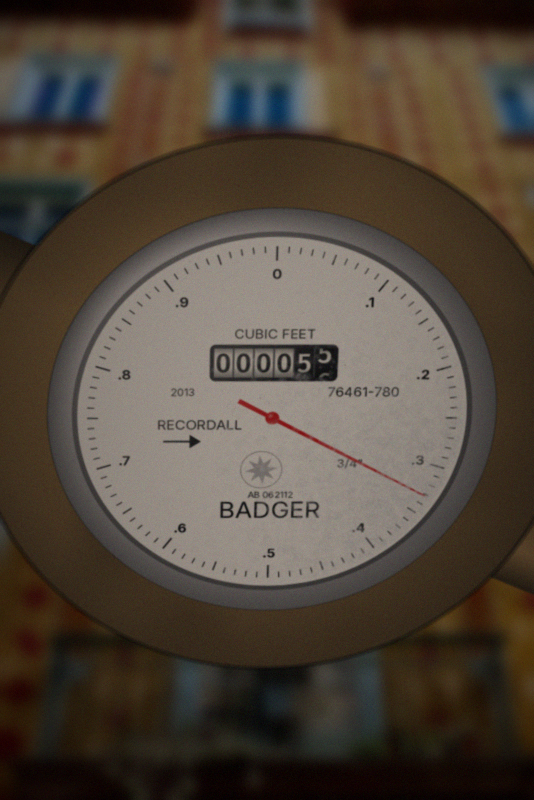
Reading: 55.33 (ft³)
